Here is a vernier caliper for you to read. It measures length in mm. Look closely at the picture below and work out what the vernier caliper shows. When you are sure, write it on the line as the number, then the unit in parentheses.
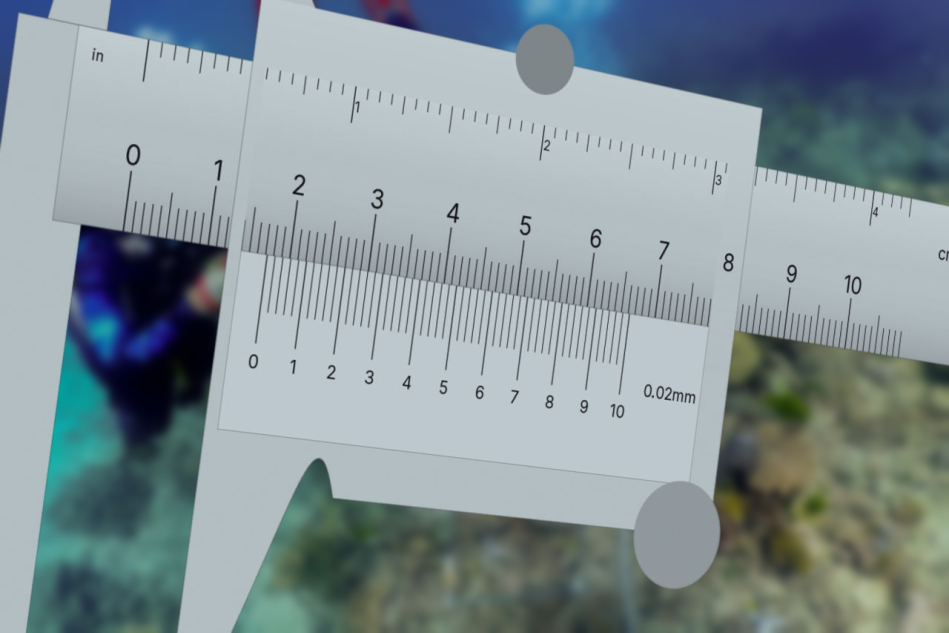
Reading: 17.2 (mm)
